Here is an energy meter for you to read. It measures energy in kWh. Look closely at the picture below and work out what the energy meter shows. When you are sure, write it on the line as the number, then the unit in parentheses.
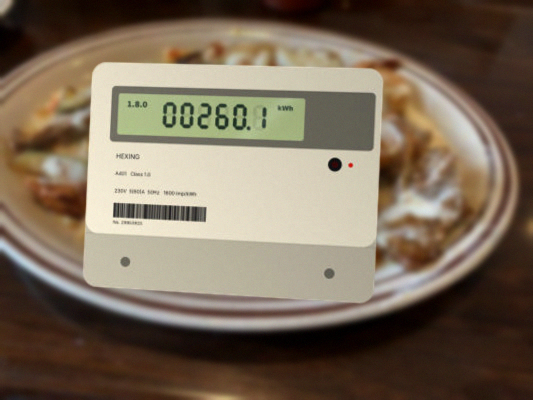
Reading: 260.1 (kWh)
